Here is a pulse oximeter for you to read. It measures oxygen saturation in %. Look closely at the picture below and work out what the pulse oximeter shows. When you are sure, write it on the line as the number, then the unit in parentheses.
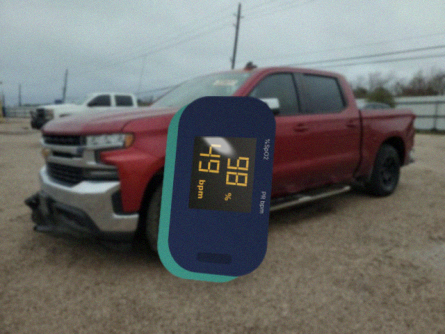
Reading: 98 (%)
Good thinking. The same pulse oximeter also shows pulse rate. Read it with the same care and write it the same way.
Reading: 49 (bpm)
